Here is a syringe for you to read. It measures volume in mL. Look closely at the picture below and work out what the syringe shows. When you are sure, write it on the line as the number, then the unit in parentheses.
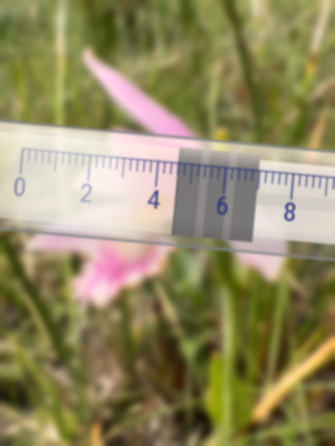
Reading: 4.6 (mL)
